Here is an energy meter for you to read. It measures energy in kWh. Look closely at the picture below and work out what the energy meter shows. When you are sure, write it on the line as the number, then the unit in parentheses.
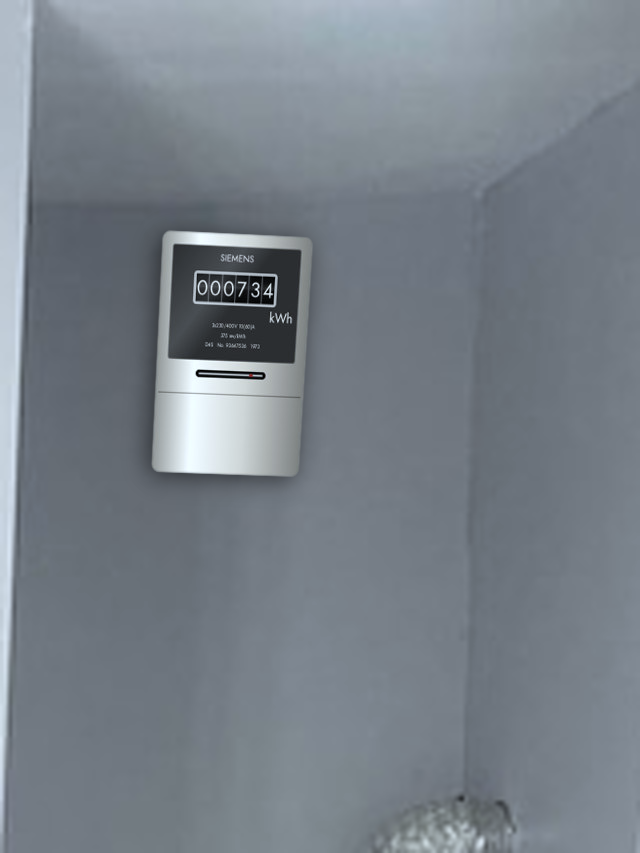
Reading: 734 (kWh)
